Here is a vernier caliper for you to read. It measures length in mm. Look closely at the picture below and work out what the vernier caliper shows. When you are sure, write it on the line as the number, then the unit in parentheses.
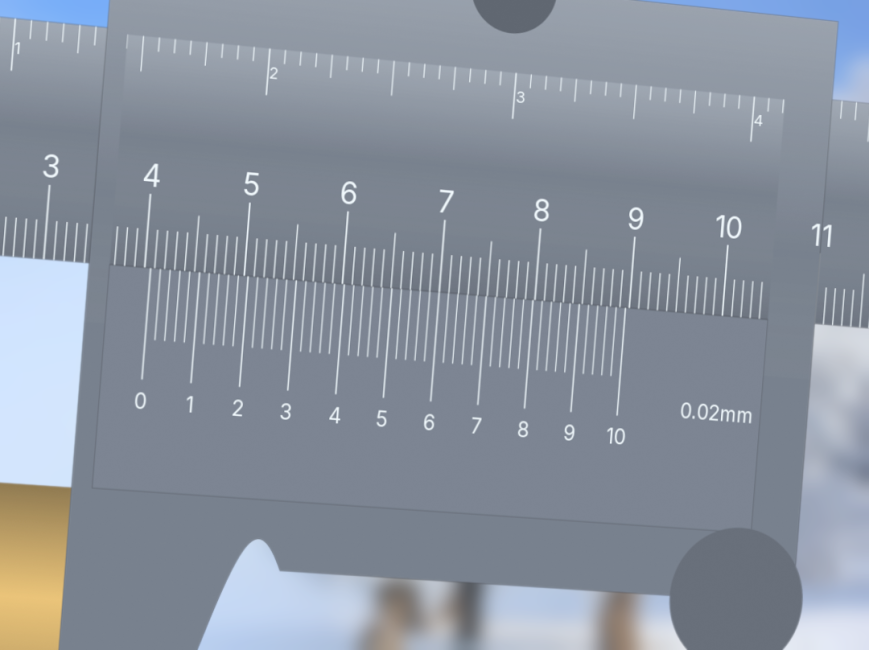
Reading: 40.6 (mm)
